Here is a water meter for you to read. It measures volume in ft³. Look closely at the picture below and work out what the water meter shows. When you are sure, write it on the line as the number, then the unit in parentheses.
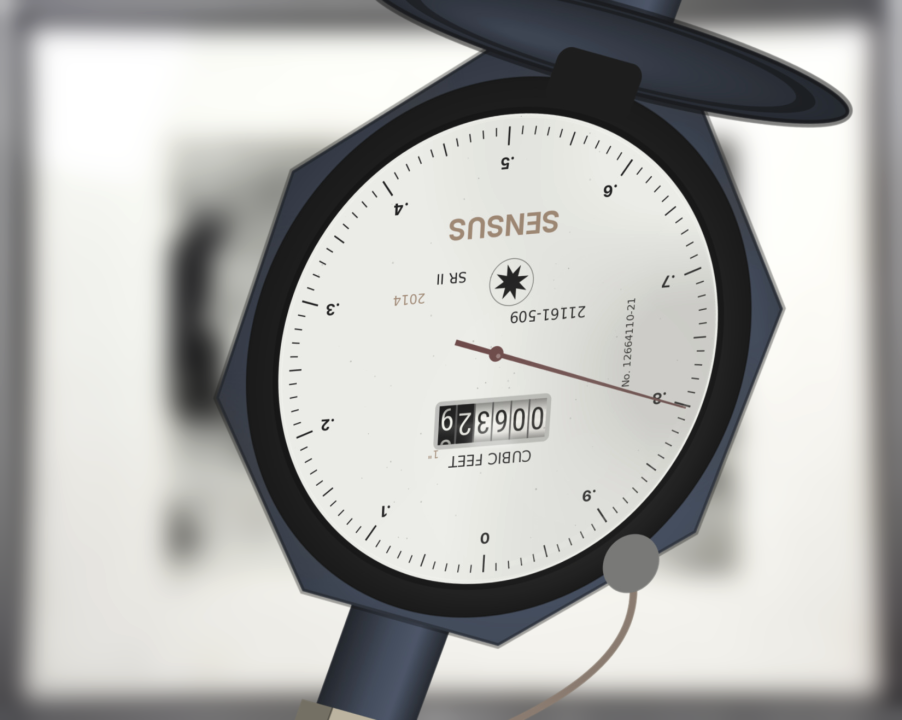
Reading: 6328.80 (ft³)
